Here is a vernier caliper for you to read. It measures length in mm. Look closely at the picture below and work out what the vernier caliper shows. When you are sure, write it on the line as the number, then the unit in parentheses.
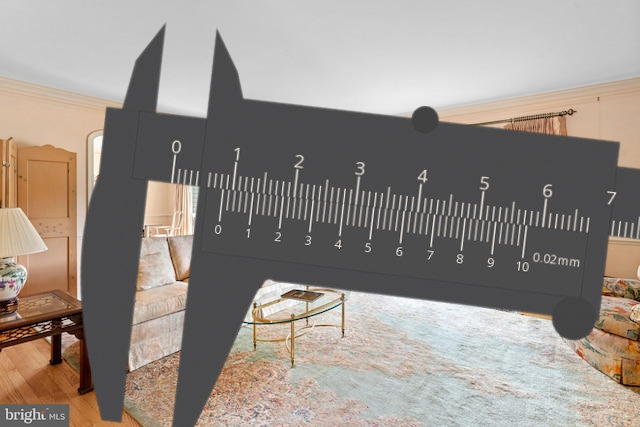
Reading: 8.4 (mm)
